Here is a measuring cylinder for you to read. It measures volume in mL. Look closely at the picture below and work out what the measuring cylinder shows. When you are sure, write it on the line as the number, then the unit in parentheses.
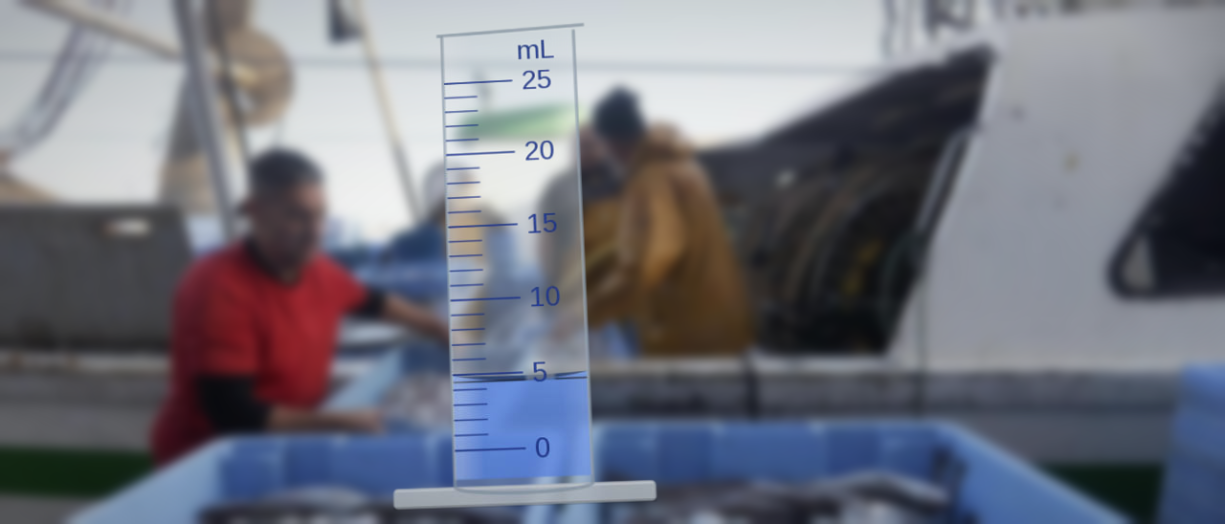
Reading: 4.5 (mL)
